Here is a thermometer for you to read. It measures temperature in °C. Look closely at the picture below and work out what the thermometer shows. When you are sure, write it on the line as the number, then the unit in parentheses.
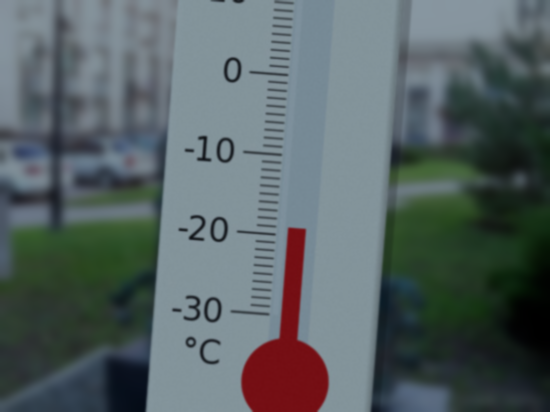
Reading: -19 (°C)
